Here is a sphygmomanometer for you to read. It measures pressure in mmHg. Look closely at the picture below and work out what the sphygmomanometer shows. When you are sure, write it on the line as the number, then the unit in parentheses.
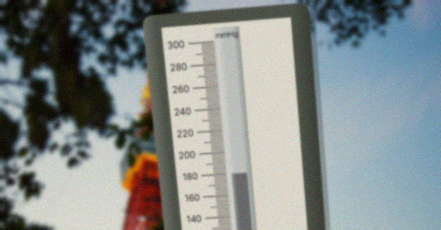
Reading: 180 (mmHg)
